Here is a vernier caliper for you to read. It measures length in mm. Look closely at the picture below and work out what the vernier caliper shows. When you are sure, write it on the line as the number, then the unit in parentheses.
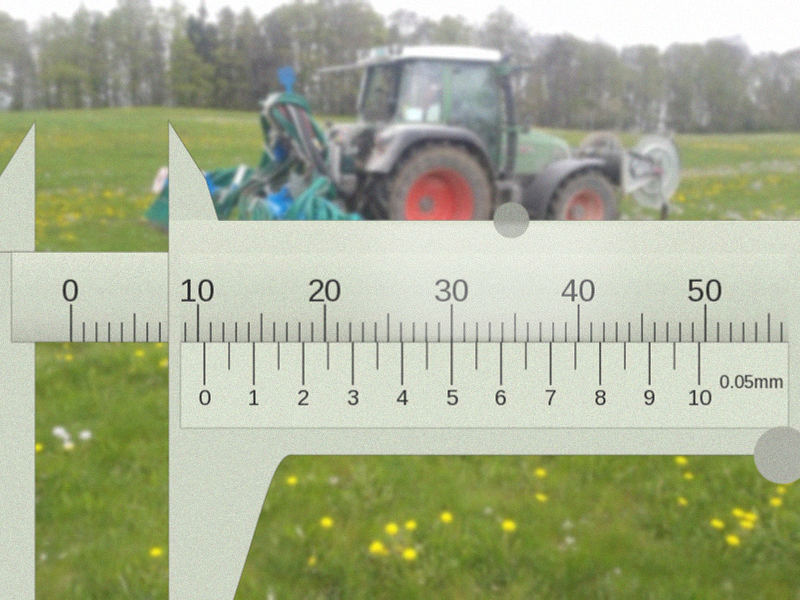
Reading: 10.5 (mm)
